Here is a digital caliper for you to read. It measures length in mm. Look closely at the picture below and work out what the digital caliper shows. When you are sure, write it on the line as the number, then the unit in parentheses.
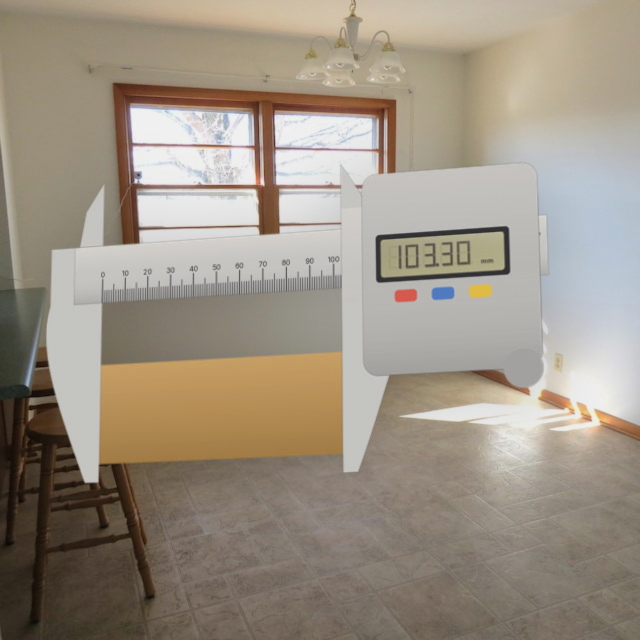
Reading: 103.30 (mm)
